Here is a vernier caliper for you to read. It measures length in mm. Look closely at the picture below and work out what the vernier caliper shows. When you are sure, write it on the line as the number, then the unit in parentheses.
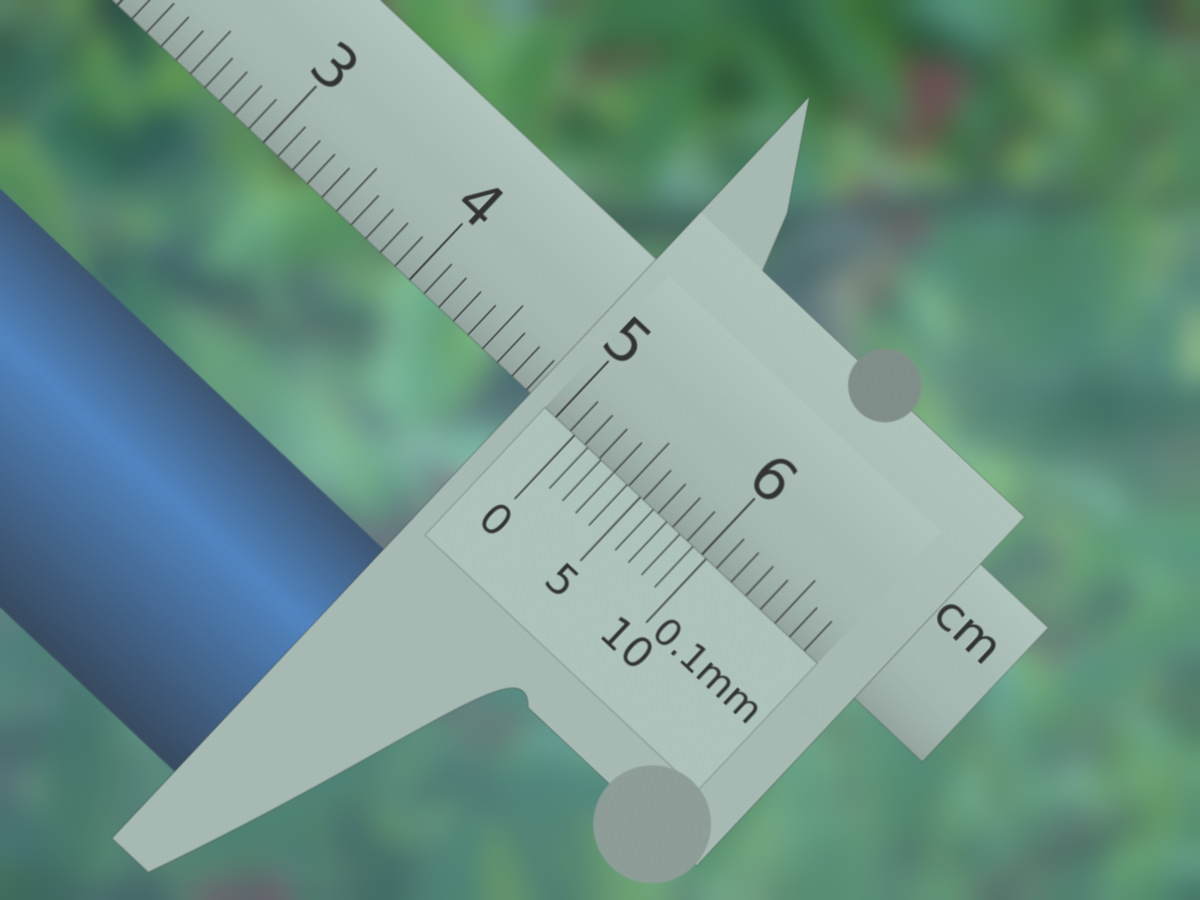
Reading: 51.3 (mm)
